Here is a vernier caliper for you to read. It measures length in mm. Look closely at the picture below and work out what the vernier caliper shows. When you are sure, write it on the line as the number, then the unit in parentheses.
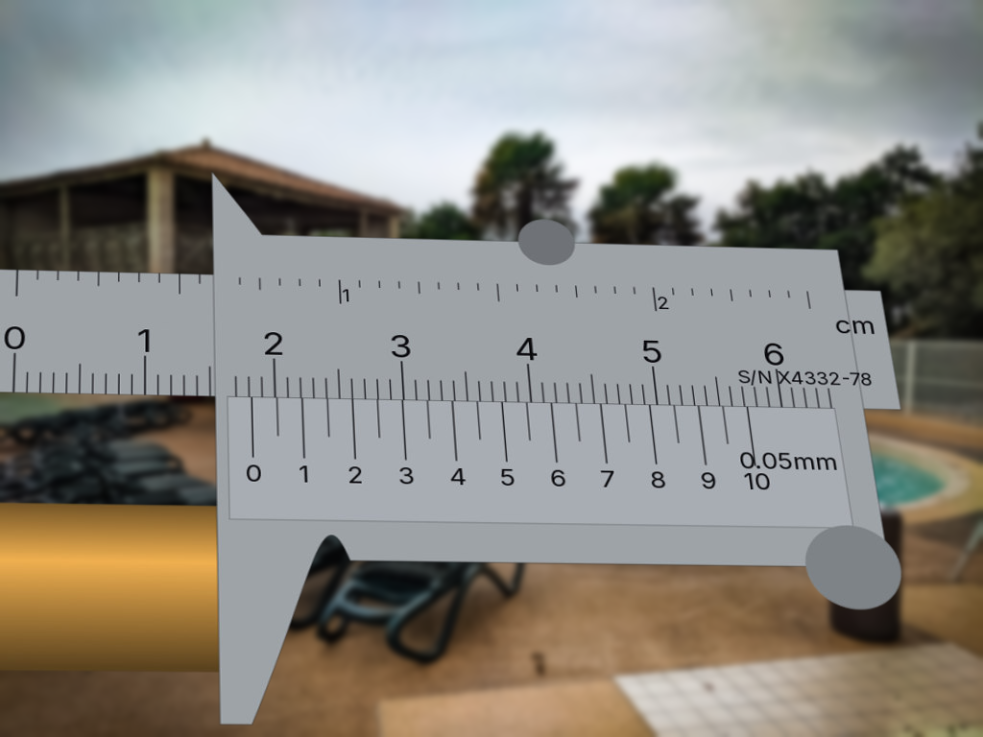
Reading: 18.2 (mm)
